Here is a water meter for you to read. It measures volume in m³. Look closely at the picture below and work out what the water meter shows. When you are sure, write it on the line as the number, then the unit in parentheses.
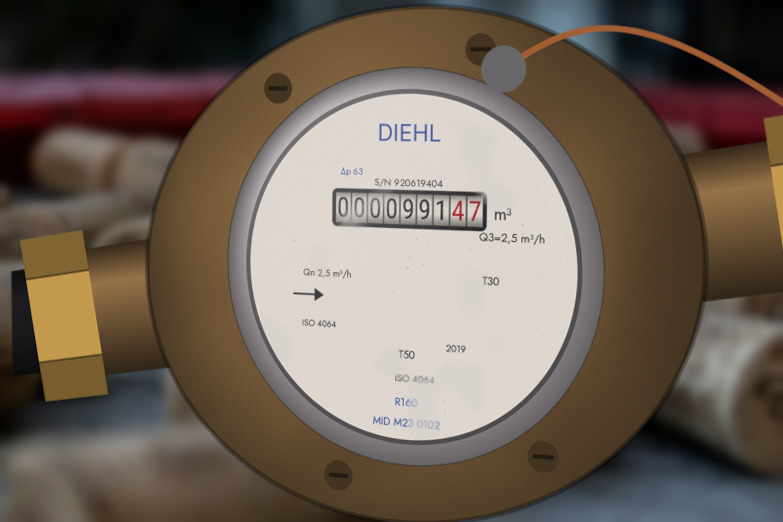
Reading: 991.47 (m³)
